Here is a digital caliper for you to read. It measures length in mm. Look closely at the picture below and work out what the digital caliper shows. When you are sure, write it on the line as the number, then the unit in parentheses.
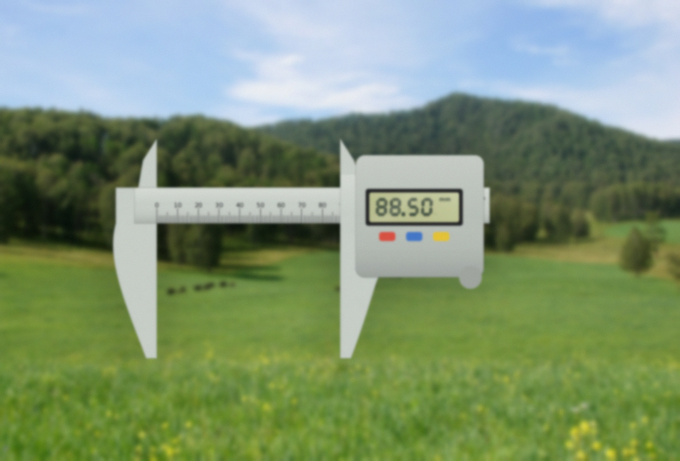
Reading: 88.50 (mm)
